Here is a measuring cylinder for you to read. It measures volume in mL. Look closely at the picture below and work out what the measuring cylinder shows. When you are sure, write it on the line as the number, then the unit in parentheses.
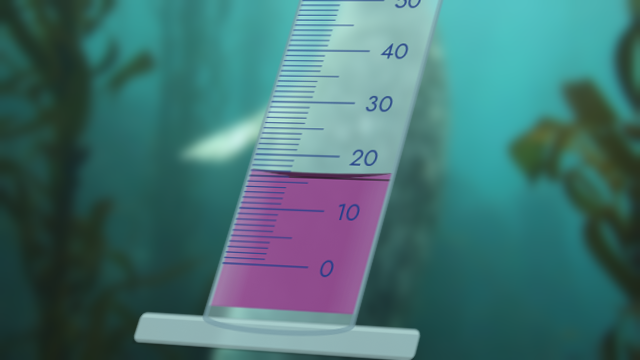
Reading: 16 (mL)
